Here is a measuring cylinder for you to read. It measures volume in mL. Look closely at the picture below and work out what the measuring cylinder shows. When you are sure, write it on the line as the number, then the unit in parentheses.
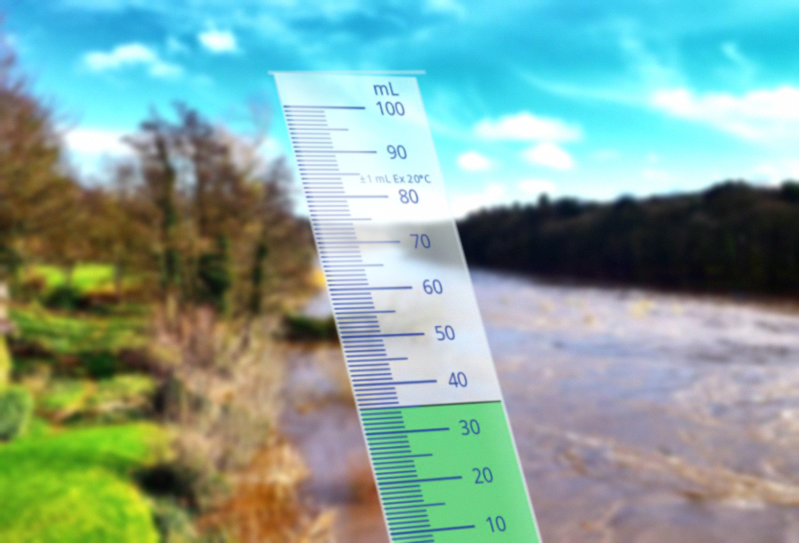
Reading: 35 (mL)
